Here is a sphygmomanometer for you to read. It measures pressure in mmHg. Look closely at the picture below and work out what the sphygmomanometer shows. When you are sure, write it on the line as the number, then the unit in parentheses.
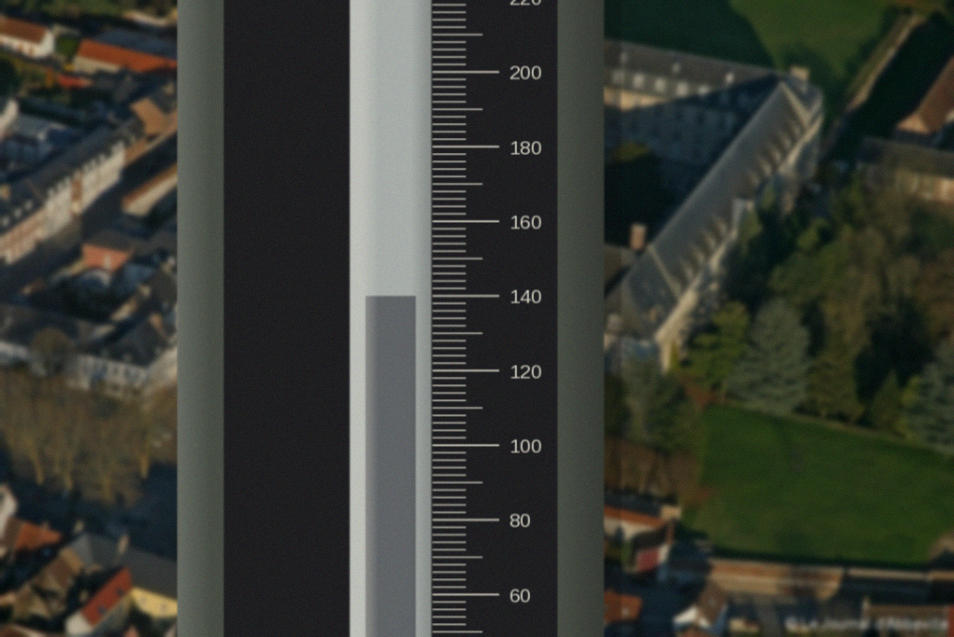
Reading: 140 (mmHg)
